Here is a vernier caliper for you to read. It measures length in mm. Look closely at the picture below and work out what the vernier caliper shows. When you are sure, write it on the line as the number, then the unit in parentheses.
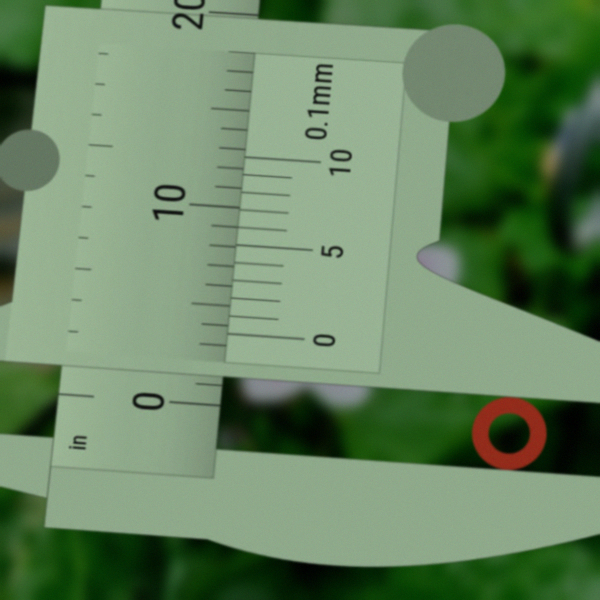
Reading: 3.6 (mm)
